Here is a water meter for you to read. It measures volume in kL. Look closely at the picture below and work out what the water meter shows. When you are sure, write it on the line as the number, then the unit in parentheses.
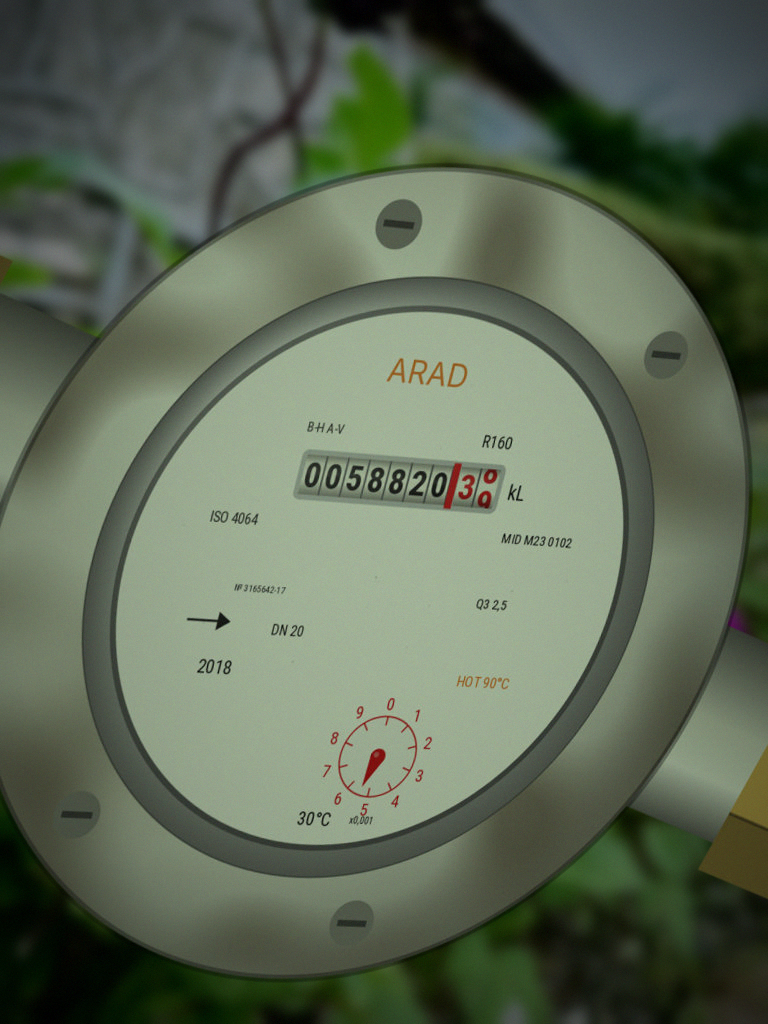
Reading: 58820.385 (kL)
